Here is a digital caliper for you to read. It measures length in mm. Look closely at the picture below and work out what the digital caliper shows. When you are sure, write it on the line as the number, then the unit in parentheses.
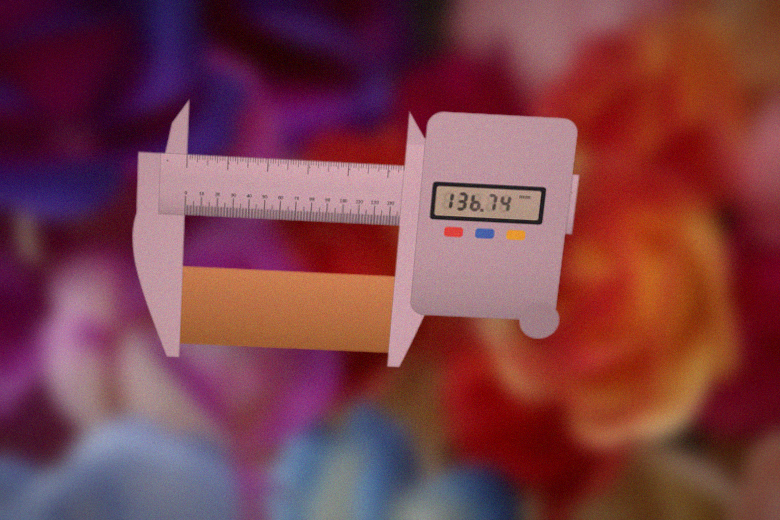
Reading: 136.74 (mm)
